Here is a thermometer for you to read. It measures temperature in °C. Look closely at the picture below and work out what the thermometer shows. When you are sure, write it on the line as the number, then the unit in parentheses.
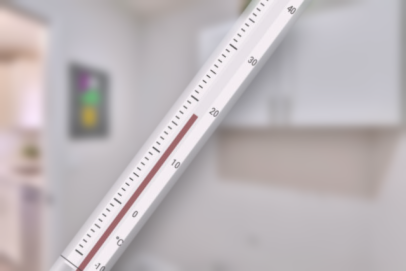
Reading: 18 (°C)
